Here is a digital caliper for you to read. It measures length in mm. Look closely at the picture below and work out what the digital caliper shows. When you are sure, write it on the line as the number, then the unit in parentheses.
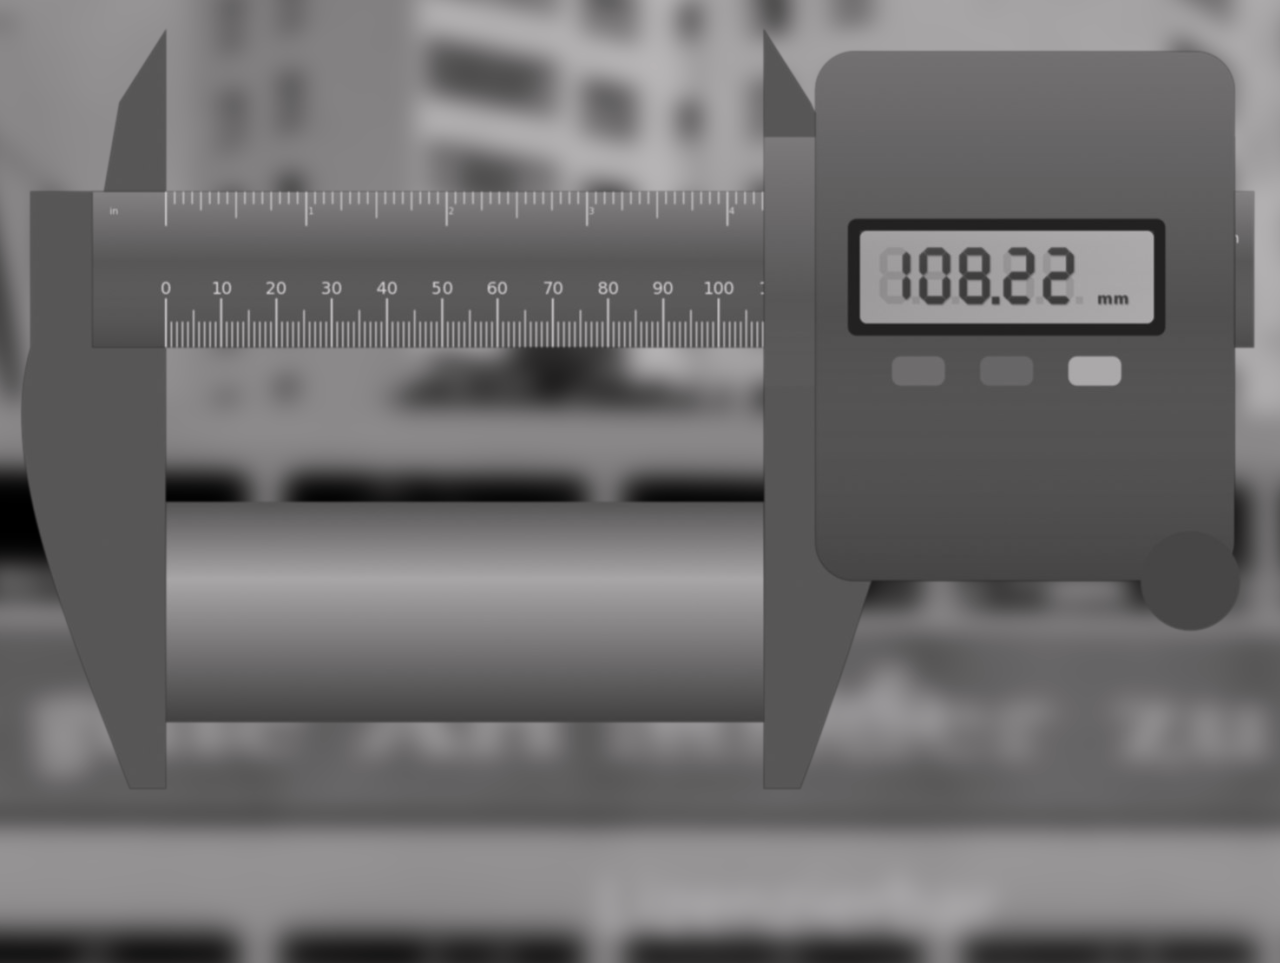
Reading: 108.22 (mm)
